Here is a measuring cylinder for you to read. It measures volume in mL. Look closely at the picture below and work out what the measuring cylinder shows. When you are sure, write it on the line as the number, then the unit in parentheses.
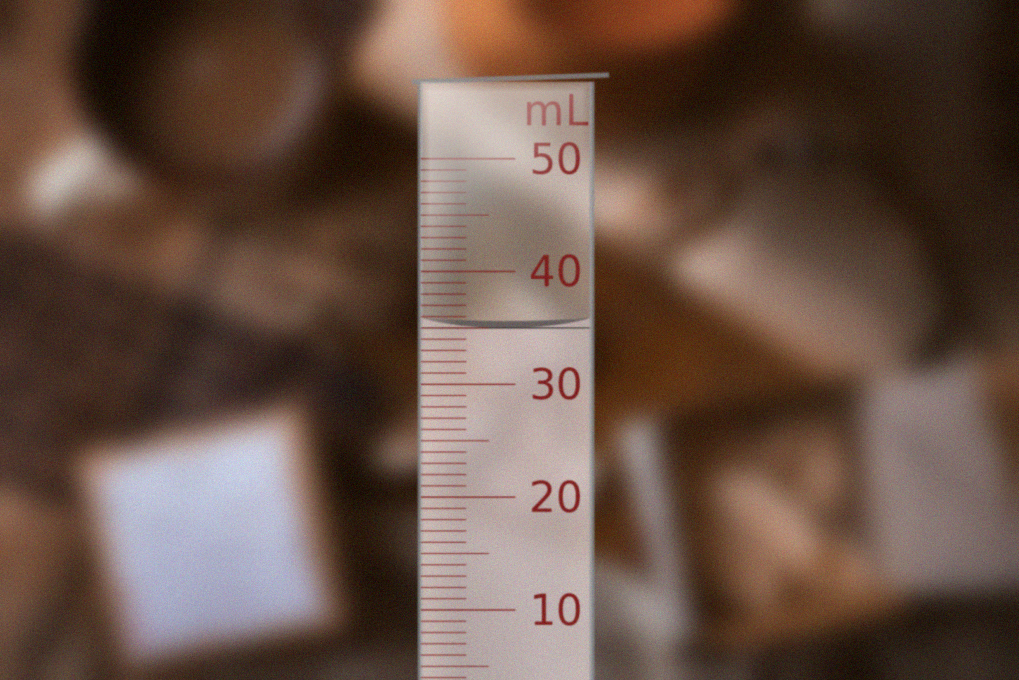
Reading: 35 (mL)
